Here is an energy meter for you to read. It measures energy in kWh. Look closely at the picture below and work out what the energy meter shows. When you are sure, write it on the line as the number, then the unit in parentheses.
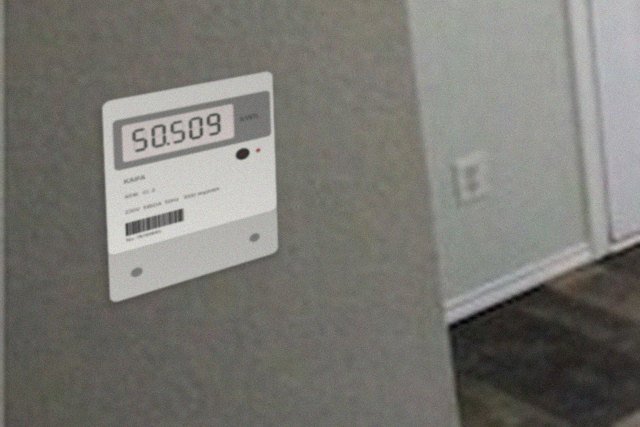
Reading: 50.509 (kWh)
